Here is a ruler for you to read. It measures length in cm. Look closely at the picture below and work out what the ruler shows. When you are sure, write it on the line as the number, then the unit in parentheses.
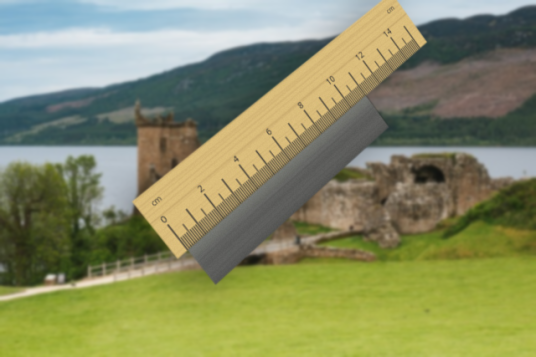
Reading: 11 (cm)
